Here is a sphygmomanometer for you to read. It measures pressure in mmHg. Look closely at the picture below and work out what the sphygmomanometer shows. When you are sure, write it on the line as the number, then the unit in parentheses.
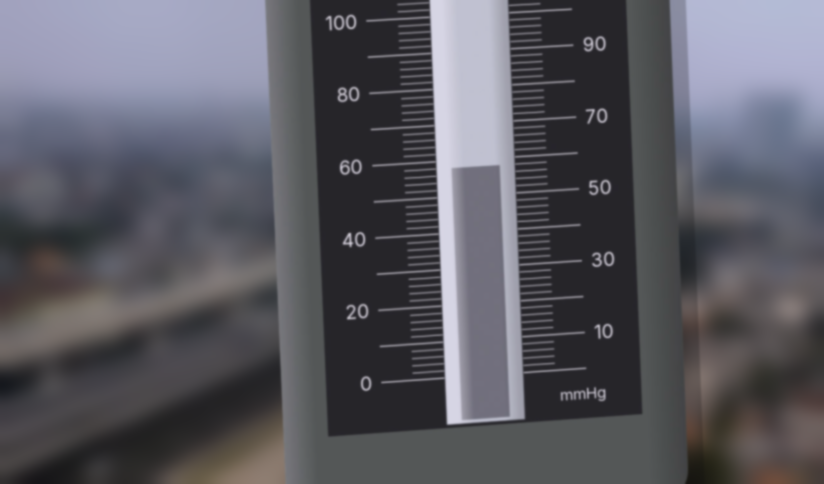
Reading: 58 (mmHg)
